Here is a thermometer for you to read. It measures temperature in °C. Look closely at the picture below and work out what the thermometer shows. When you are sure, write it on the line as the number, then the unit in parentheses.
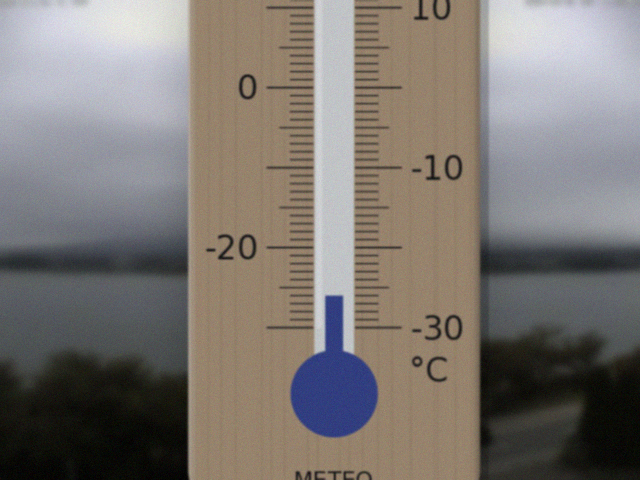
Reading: -26 (°C)
